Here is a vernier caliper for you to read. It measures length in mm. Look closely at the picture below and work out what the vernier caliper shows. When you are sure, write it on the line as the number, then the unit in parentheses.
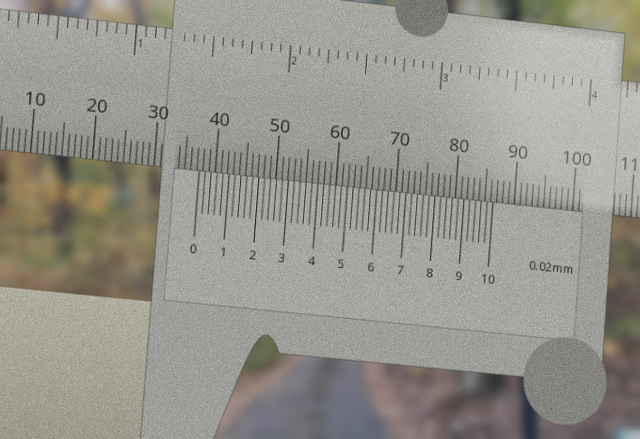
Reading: 37.4 (mm)
